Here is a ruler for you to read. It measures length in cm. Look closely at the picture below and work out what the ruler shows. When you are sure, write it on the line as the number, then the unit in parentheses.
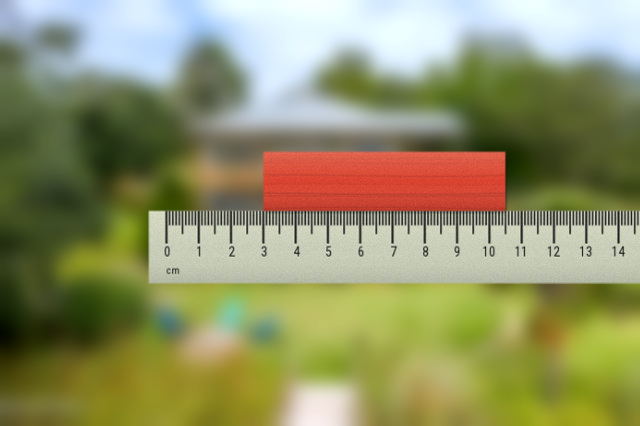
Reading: 7.5 (cm)
